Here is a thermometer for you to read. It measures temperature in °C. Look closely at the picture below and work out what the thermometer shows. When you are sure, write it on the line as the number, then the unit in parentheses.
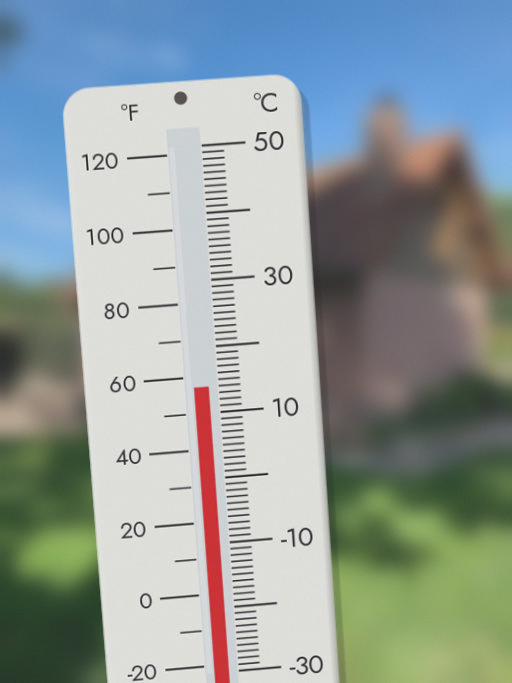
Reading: 14 (°C)
